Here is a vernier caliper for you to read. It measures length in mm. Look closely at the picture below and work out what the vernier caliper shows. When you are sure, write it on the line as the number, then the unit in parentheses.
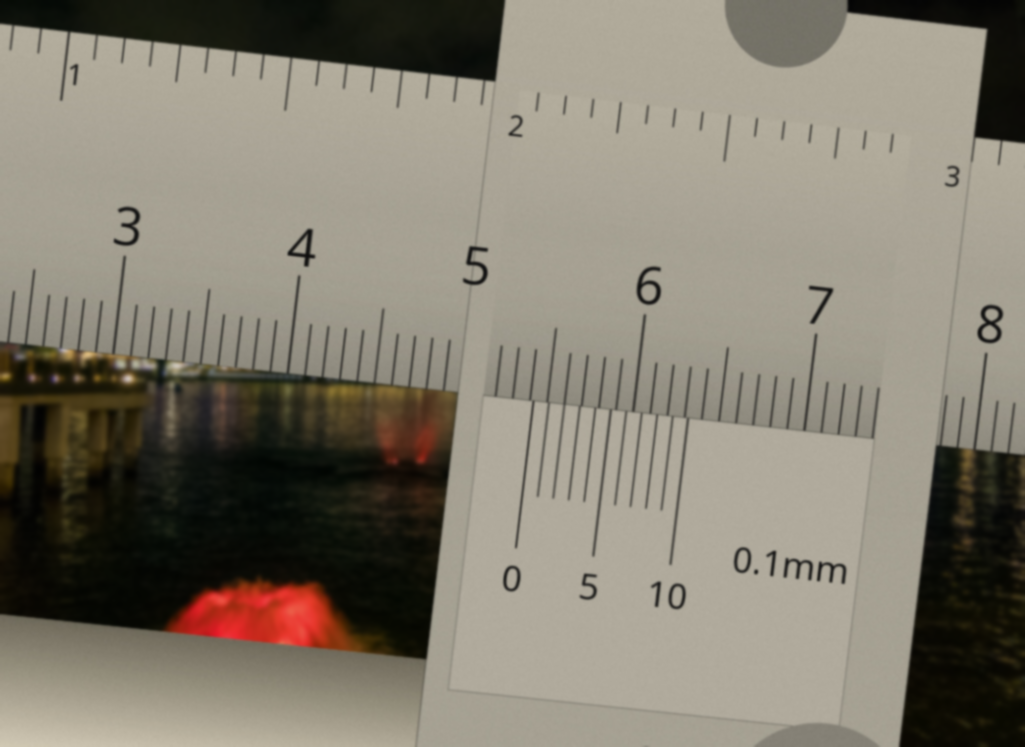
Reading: 54.2 (mm)
